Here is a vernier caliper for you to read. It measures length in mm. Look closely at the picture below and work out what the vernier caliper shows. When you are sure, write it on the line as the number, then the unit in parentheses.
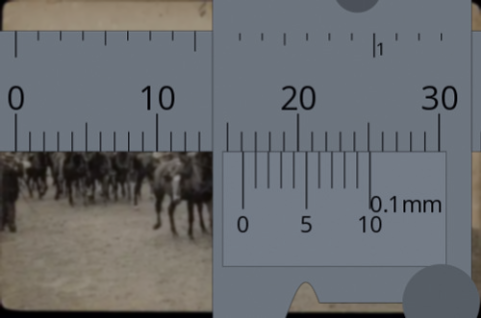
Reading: 16.1 (mm)
